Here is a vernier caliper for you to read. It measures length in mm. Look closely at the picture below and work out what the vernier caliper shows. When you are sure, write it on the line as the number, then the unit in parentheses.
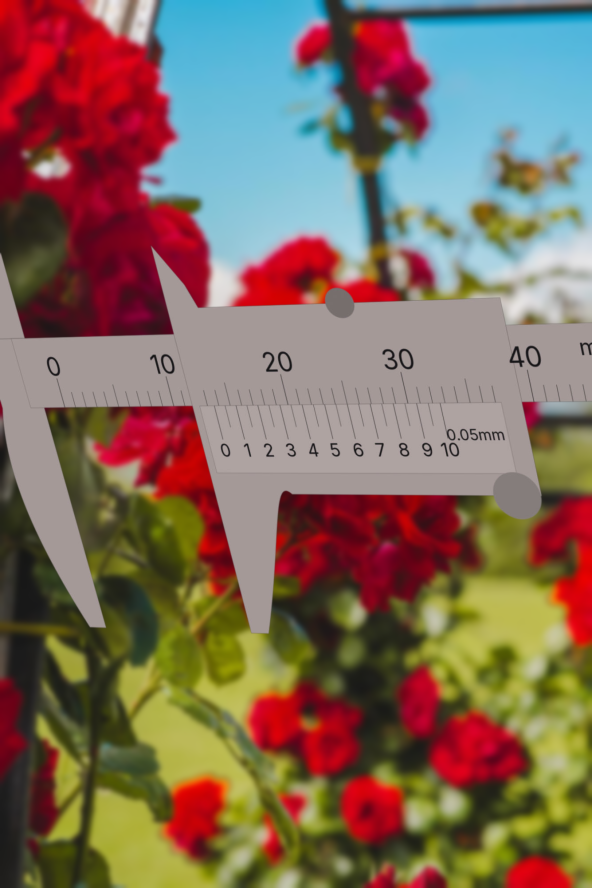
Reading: 13.6 (mm)
